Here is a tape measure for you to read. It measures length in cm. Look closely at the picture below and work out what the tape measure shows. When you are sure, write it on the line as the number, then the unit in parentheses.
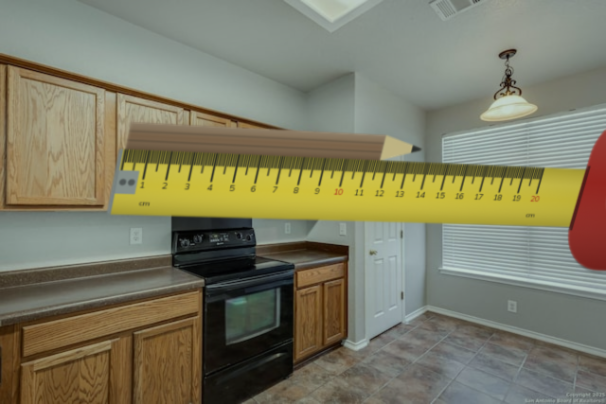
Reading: 13.5 (cm)
